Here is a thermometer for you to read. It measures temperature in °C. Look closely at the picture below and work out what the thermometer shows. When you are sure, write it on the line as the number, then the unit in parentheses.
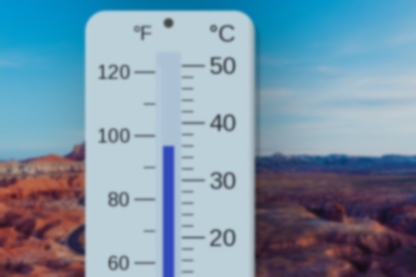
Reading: 36 (°C)
